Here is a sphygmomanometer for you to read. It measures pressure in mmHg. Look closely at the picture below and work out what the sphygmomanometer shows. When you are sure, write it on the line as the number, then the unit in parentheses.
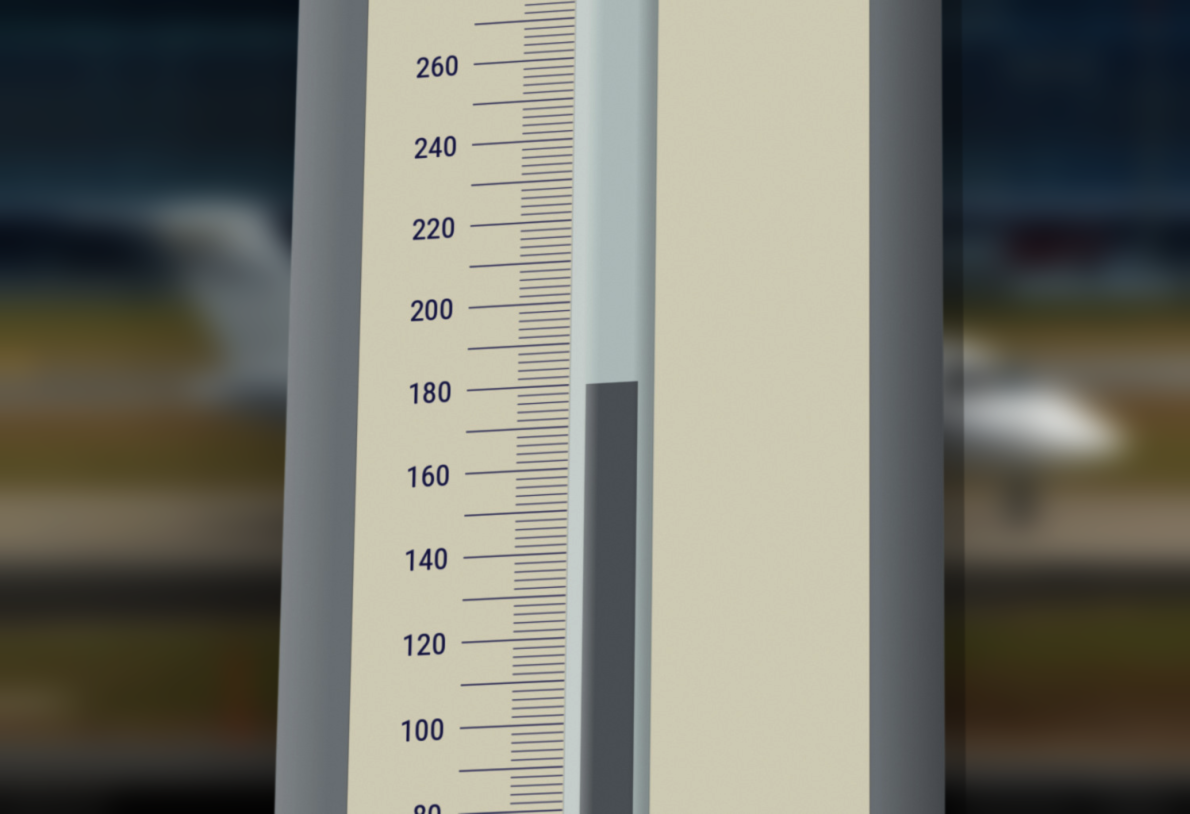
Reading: 180 (mmHg)
